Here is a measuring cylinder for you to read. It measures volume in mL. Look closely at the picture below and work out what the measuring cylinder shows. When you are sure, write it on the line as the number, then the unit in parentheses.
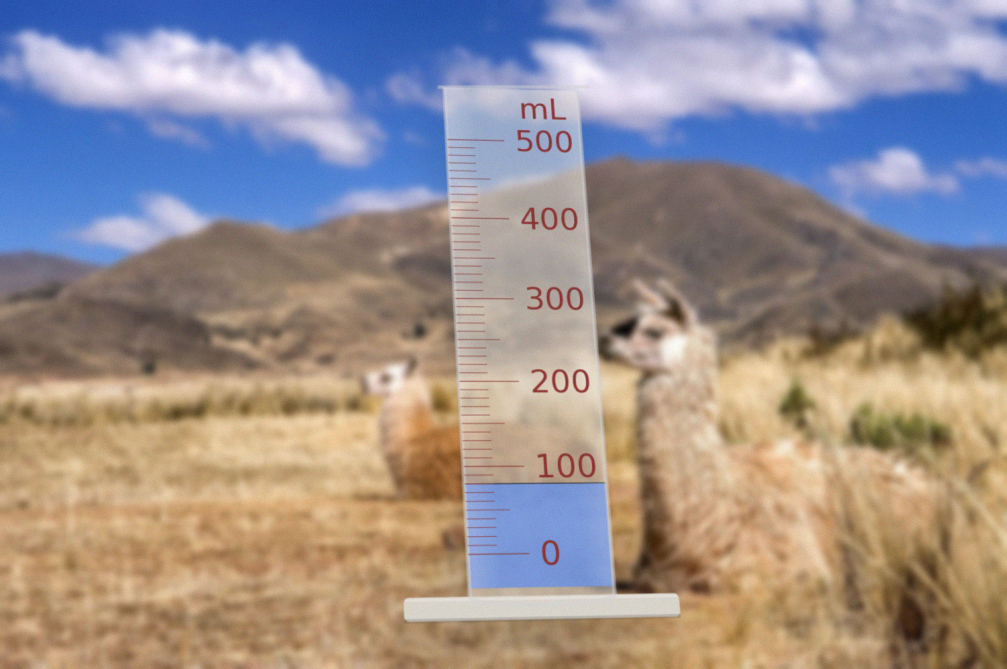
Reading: 80 (mL)
